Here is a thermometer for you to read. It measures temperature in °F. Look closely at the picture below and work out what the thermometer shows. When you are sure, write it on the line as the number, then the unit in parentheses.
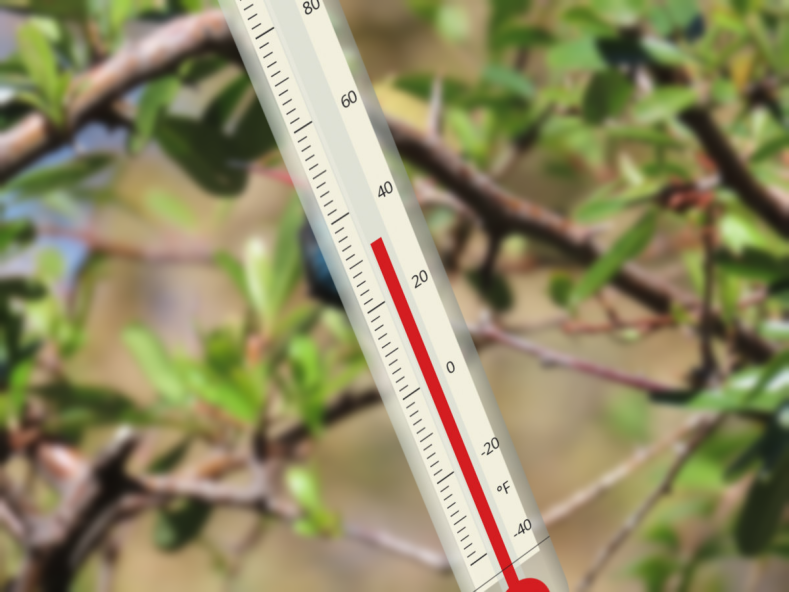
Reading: 32 (°F)
